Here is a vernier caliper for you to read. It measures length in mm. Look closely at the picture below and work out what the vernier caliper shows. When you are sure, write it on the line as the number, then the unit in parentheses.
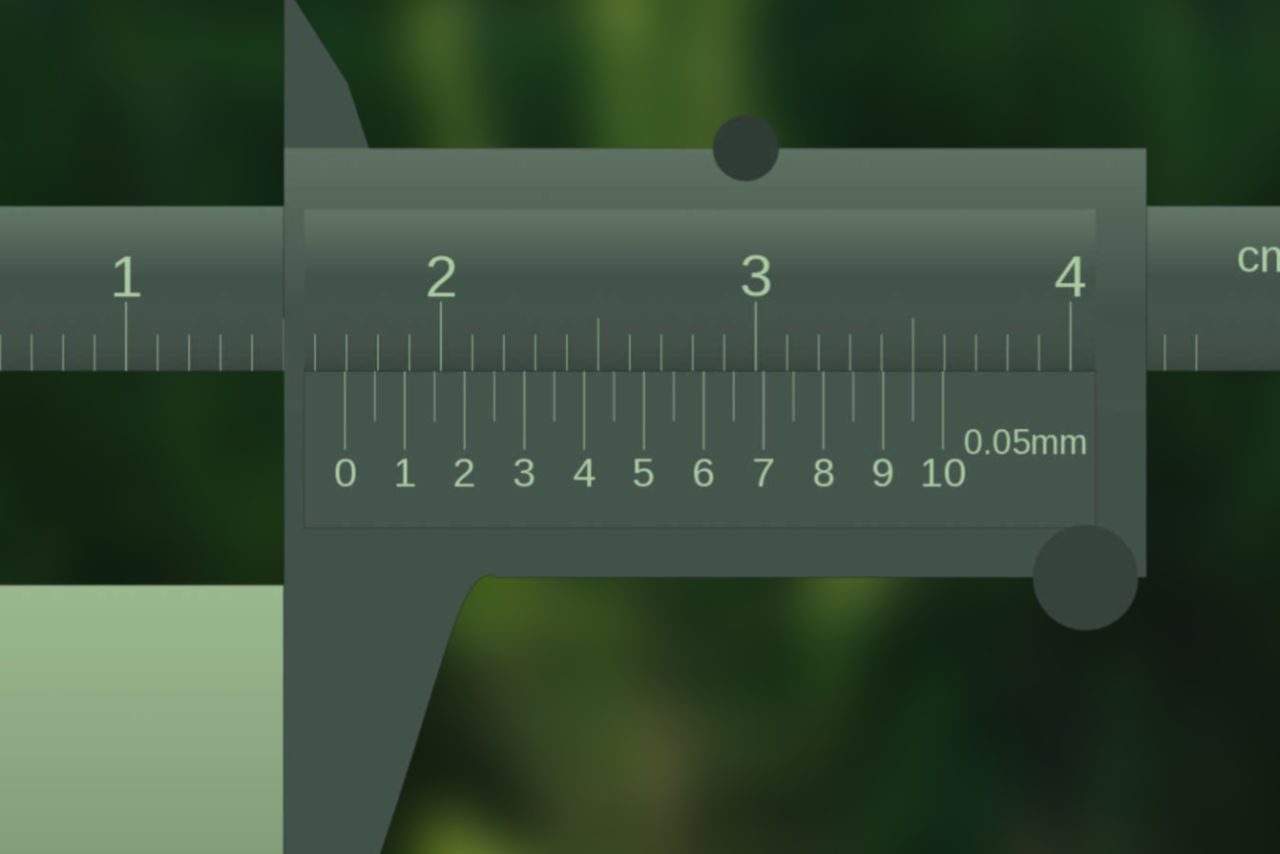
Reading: 16.95 (mm)
